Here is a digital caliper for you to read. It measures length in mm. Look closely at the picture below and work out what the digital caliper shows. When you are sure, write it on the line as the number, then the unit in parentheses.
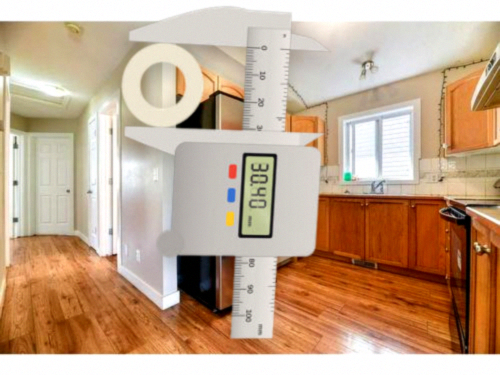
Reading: 30.40 (mm)
